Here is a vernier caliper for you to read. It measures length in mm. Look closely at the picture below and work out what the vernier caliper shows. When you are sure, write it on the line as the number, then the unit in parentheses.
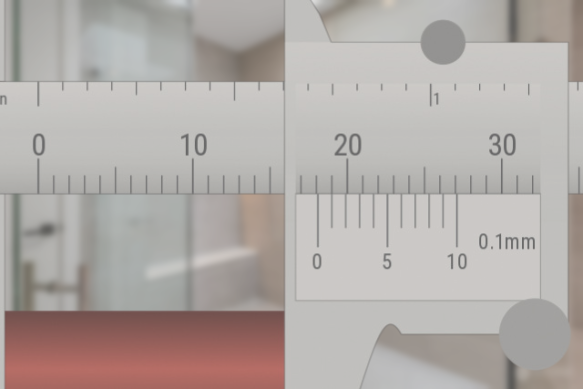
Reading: 18.1 (mm)
